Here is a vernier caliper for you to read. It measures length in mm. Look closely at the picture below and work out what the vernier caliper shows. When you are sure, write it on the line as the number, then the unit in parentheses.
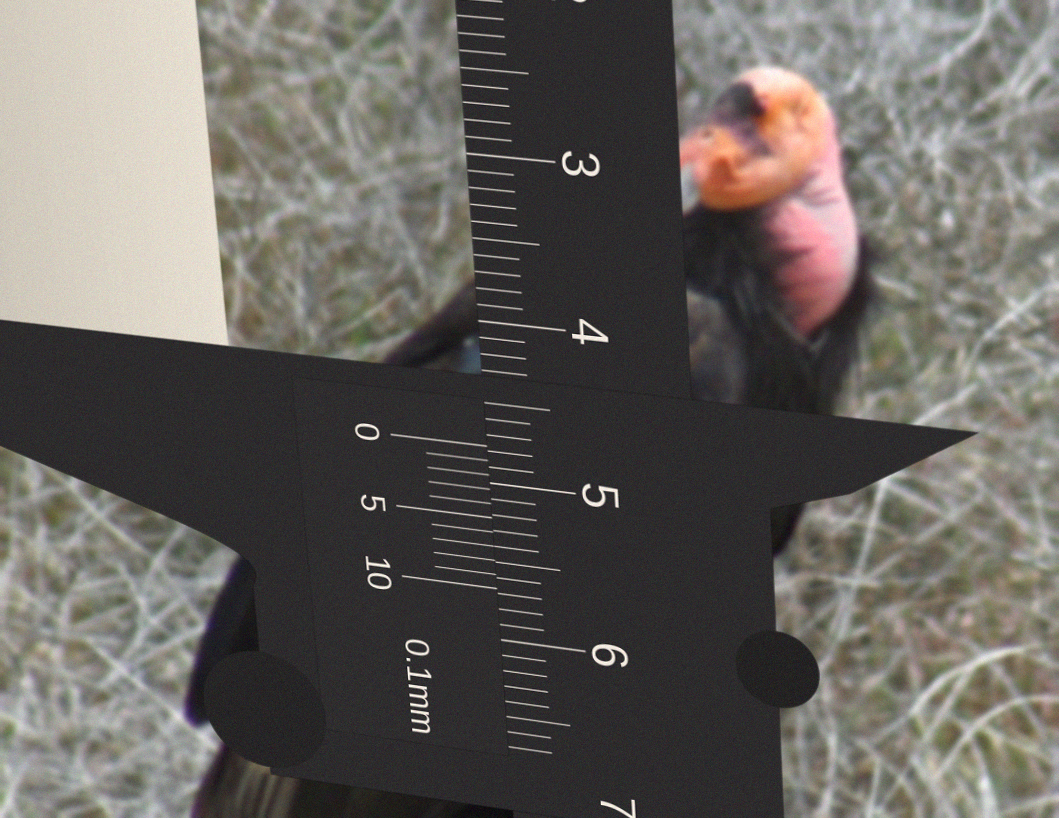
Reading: 47.7 (mm)
